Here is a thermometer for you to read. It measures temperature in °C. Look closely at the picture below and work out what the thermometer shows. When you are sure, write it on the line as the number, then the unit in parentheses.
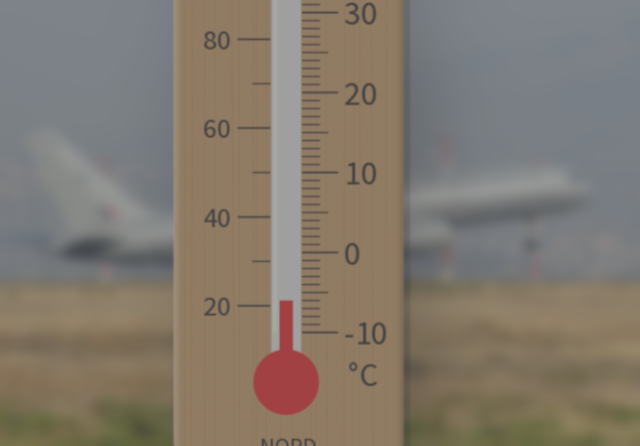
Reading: -6 (°C)
